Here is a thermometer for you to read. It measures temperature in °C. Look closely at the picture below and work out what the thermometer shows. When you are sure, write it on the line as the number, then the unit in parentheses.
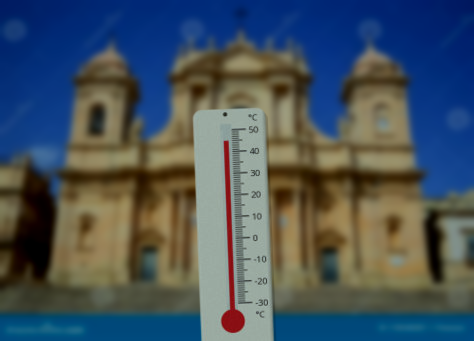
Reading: 45 (°C)
